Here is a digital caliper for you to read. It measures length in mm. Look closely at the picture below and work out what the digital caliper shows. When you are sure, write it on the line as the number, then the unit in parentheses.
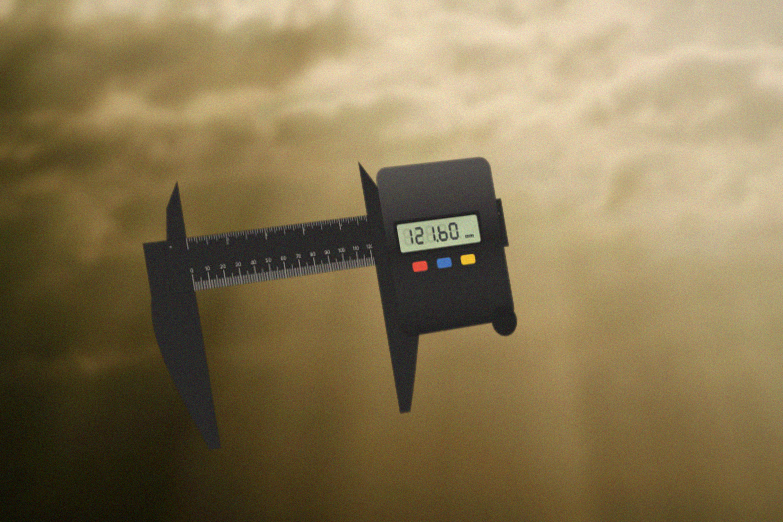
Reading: 121.60 (mm)
